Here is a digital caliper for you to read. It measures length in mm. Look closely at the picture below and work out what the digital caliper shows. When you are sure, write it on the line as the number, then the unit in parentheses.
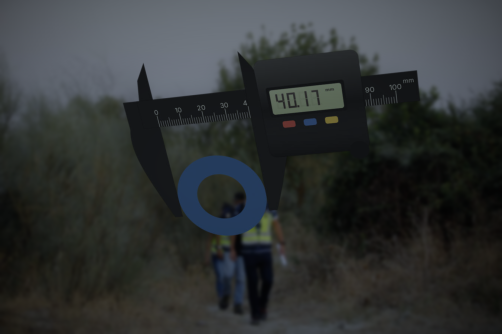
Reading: 40.17 (mm)
